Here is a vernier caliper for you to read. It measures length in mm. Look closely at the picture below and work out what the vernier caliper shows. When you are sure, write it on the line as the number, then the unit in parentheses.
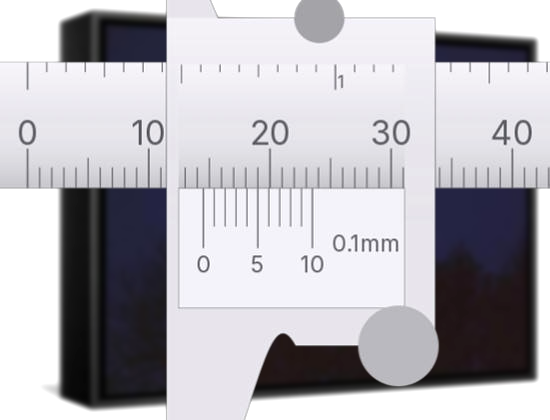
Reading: 14.5 (mm)
